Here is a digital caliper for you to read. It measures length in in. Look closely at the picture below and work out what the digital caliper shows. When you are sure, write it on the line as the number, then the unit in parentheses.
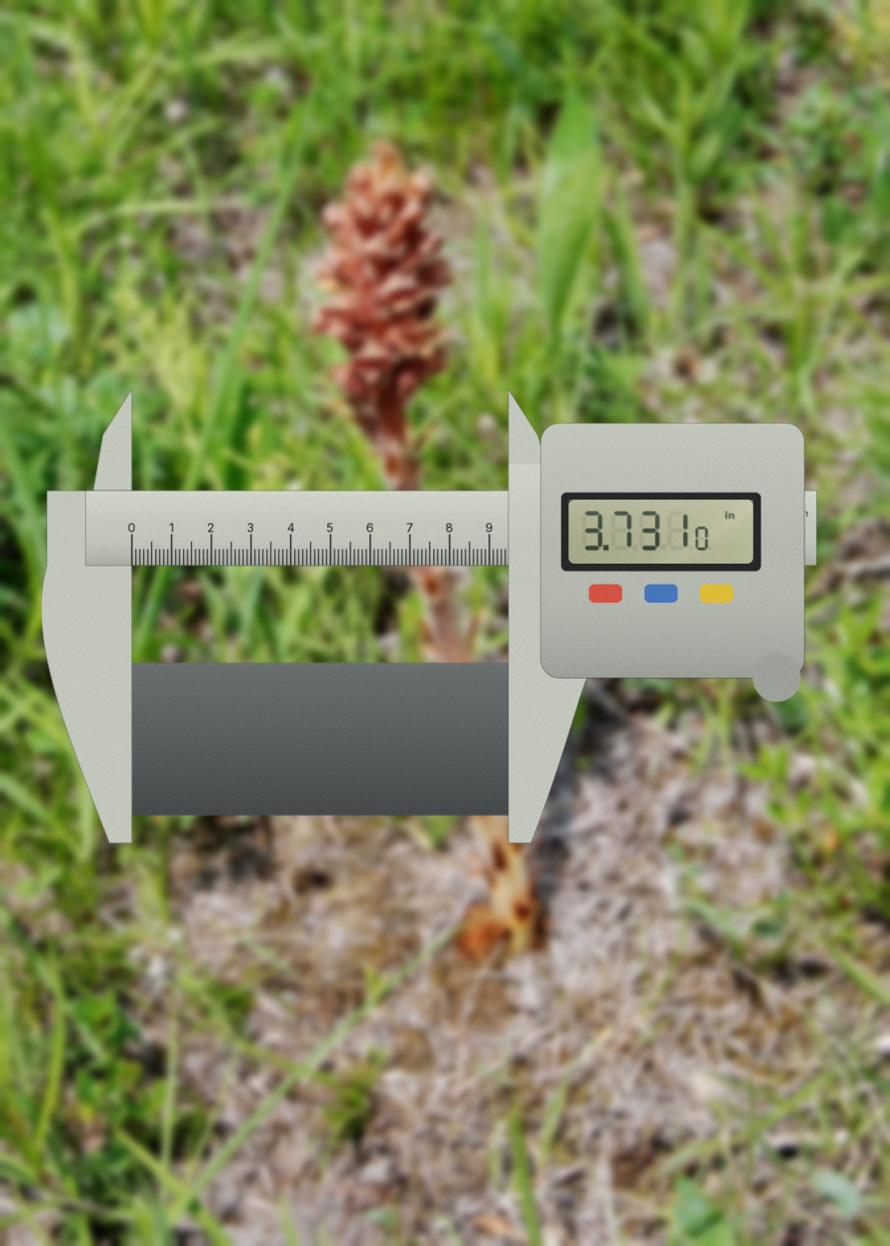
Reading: 3.7310 (in)
